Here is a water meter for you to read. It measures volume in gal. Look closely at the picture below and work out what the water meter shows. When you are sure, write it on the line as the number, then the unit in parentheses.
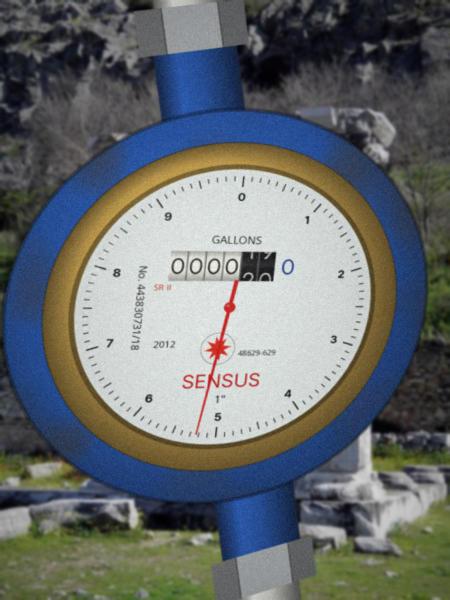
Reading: 195.2 (gal)
